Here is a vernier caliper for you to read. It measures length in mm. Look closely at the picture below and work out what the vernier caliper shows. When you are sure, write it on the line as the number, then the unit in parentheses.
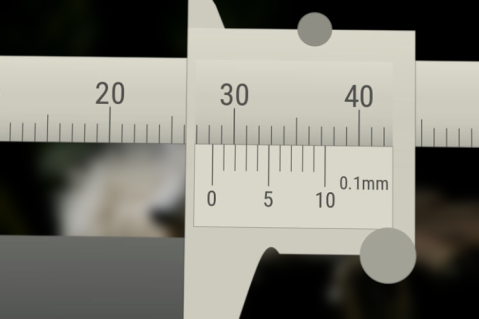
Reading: 28.3 (mm)
